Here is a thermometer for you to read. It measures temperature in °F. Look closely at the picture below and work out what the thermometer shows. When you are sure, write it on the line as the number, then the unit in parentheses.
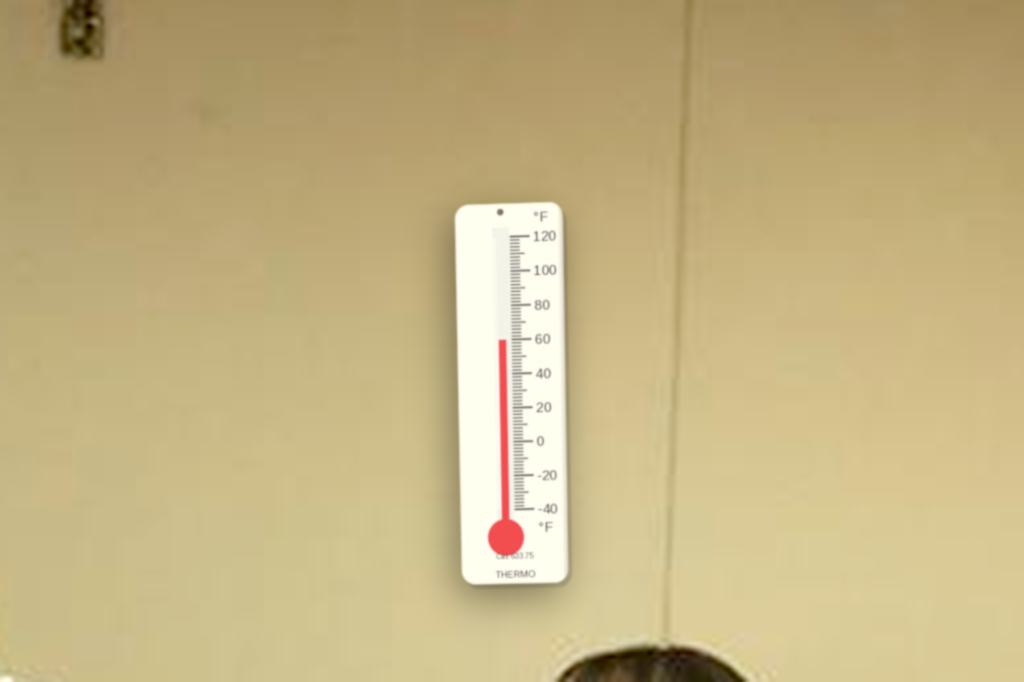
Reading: 60 (°F)
